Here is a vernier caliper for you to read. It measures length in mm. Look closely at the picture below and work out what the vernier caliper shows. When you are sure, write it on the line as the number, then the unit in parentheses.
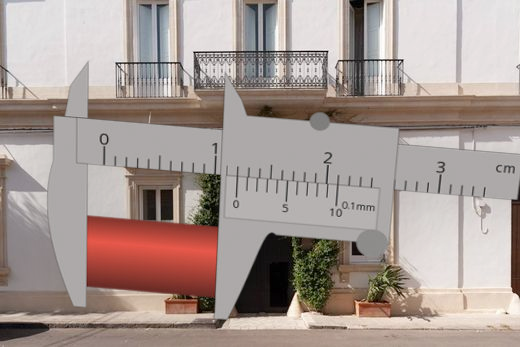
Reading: 12.0 (mm)
